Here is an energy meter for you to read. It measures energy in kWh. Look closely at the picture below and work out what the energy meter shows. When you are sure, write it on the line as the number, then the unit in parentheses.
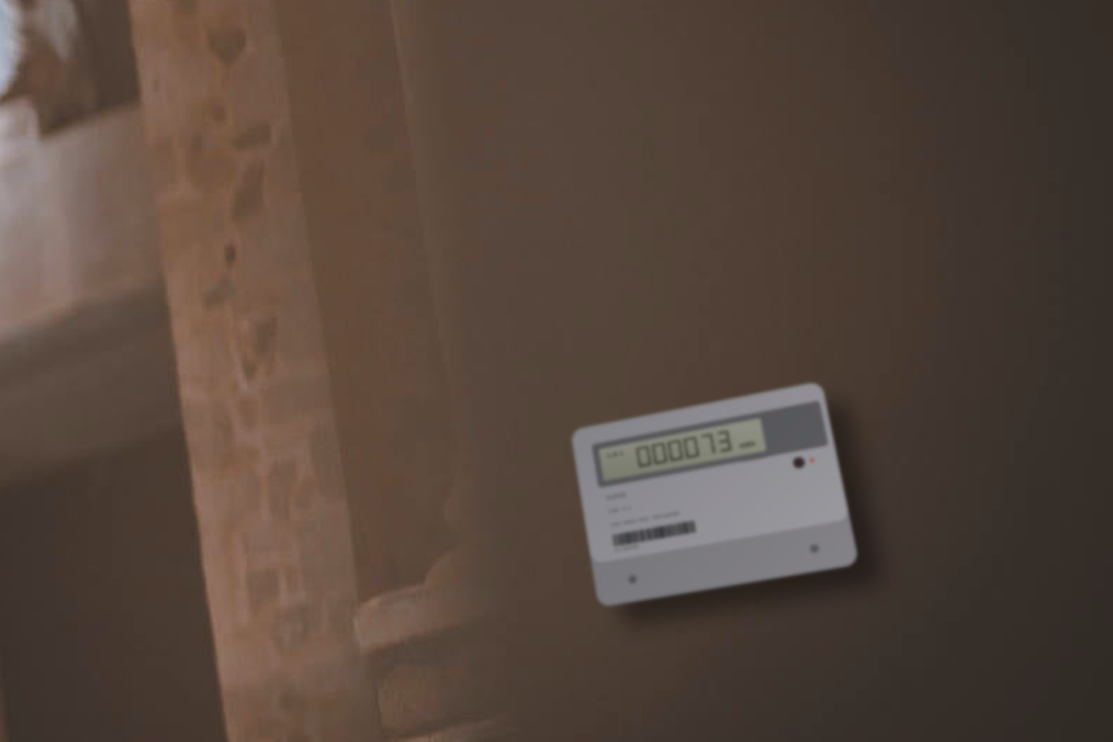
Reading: 73 (kWh)
